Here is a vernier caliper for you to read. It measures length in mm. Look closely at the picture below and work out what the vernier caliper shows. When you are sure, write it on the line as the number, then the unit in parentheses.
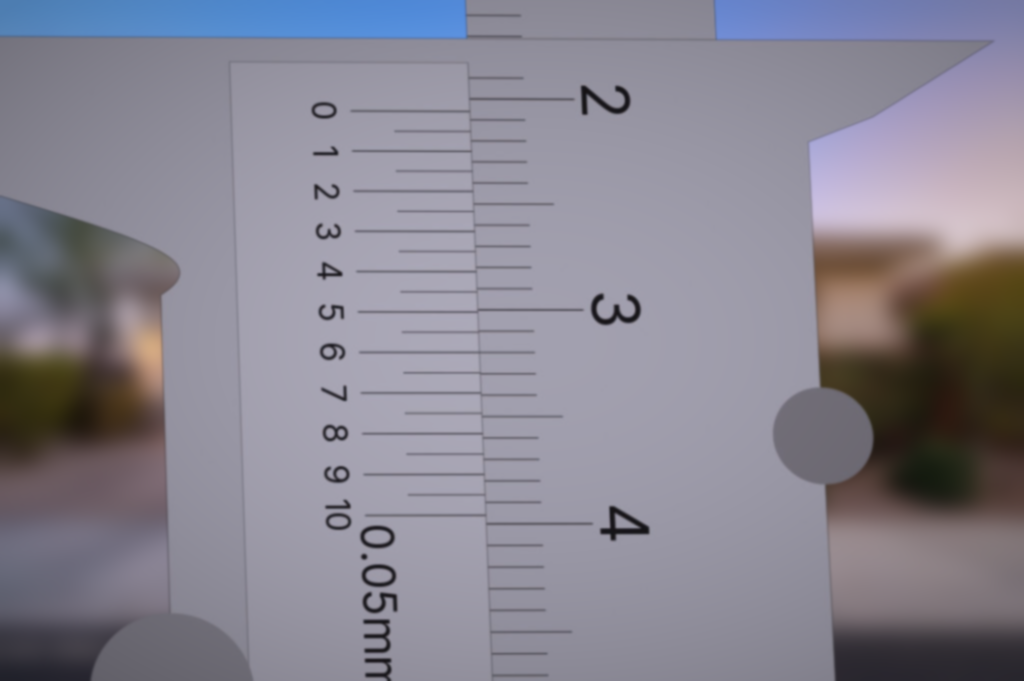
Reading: 20.6 (mm)
